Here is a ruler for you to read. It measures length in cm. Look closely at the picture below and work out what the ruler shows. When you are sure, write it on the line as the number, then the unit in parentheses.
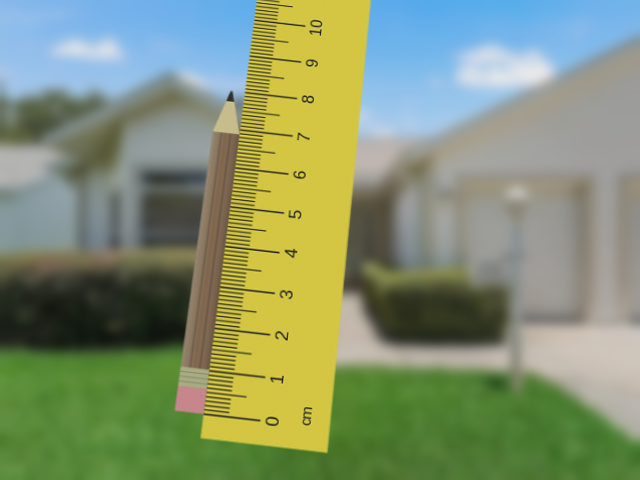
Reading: 8 (cm)
